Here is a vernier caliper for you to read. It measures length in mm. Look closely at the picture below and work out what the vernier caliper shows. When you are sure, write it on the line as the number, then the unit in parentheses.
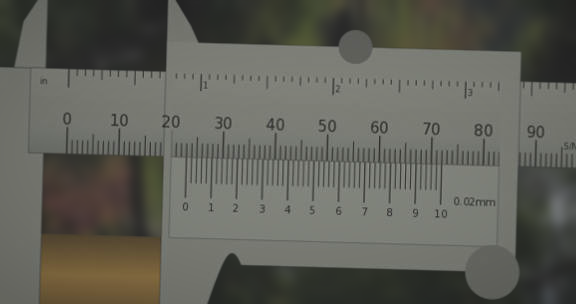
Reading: 23.0 (mm)
